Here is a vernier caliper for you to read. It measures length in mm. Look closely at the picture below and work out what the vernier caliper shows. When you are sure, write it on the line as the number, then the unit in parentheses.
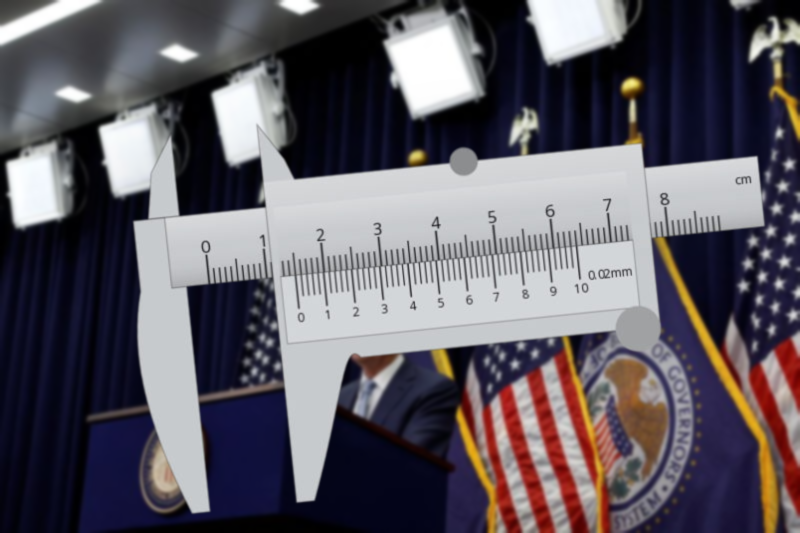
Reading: 15.0 (mm)
